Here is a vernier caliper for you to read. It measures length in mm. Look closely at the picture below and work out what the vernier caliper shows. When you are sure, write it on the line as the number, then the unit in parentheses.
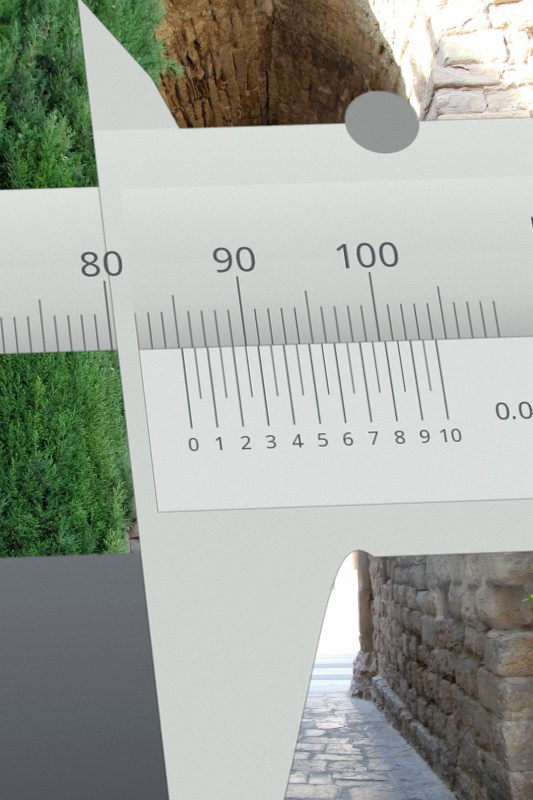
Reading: 85.2 (mm)
